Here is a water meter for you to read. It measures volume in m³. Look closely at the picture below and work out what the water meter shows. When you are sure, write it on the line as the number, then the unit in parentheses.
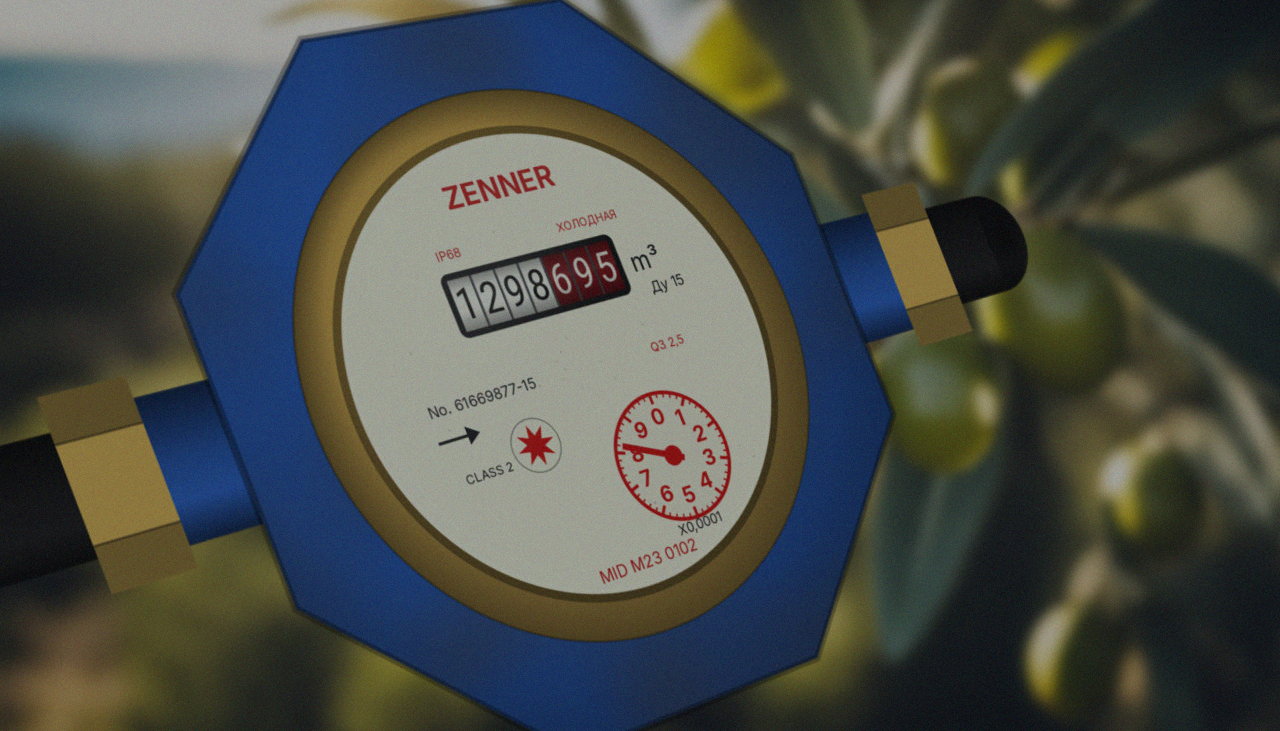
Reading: 1298.6958 (m³)
